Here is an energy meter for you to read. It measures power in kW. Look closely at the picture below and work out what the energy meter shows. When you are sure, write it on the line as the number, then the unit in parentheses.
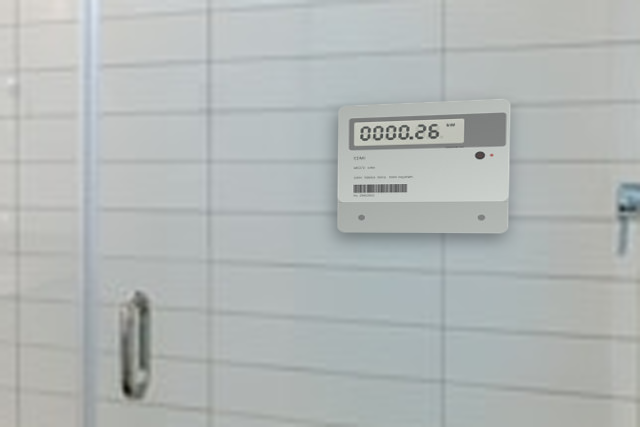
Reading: 0.26 (kW)
